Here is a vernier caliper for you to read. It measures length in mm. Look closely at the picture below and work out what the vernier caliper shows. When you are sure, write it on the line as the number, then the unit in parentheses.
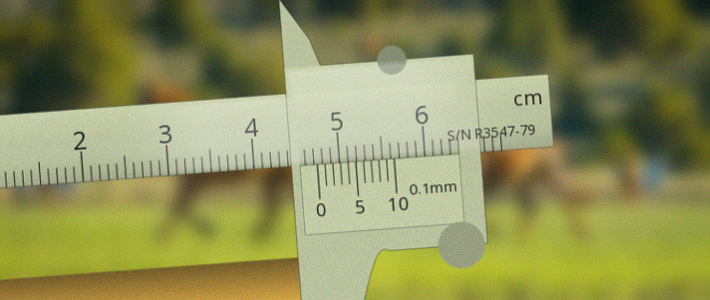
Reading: 47.4 (mm)
